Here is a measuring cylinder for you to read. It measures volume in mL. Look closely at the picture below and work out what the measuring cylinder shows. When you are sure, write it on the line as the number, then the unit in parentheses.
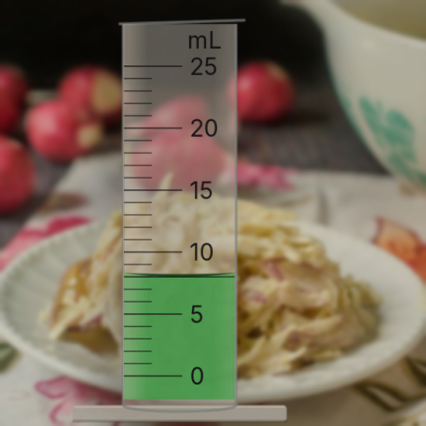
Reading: 8 (mL)
